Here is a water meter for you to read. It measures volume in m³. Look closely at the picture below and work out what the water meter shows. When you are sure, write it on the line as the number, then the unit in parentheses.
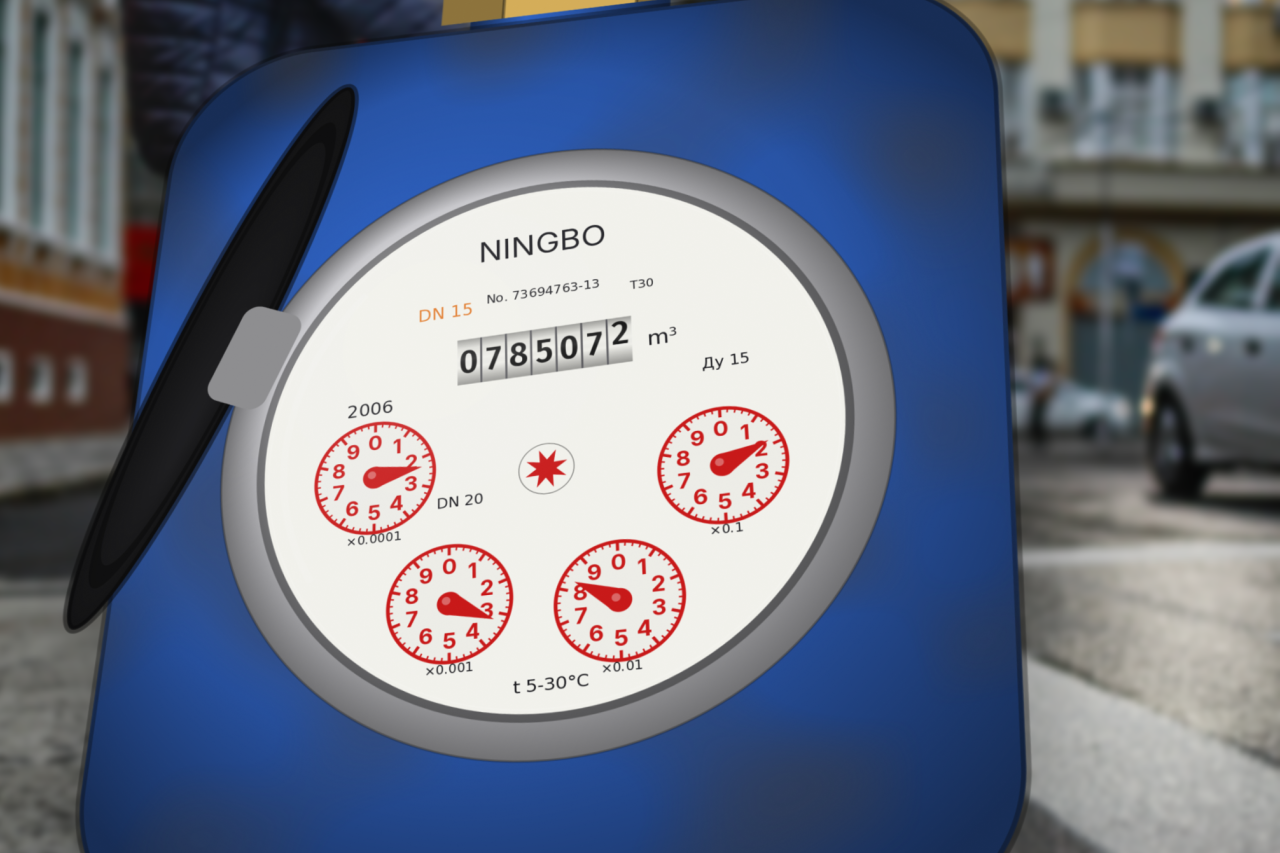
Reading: 785072.1832 (m³)
